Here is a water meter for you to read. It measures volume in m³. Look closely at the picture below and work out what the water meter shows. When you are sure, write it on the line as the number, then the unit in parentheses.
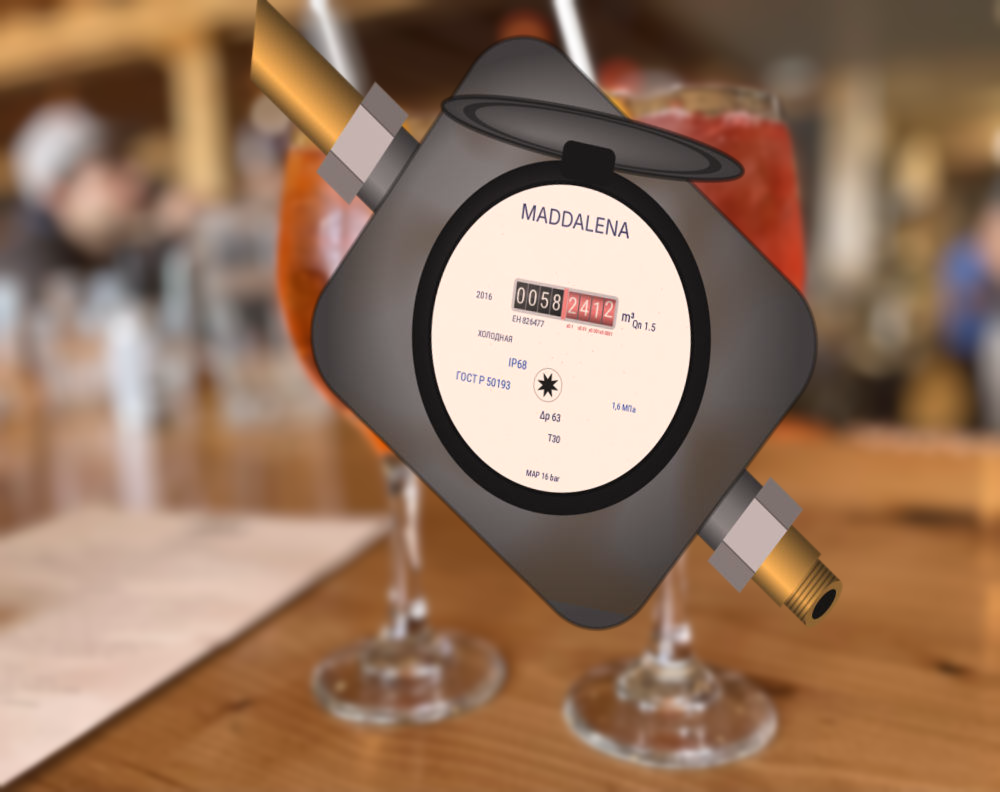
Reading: 58.2412 (m³)
